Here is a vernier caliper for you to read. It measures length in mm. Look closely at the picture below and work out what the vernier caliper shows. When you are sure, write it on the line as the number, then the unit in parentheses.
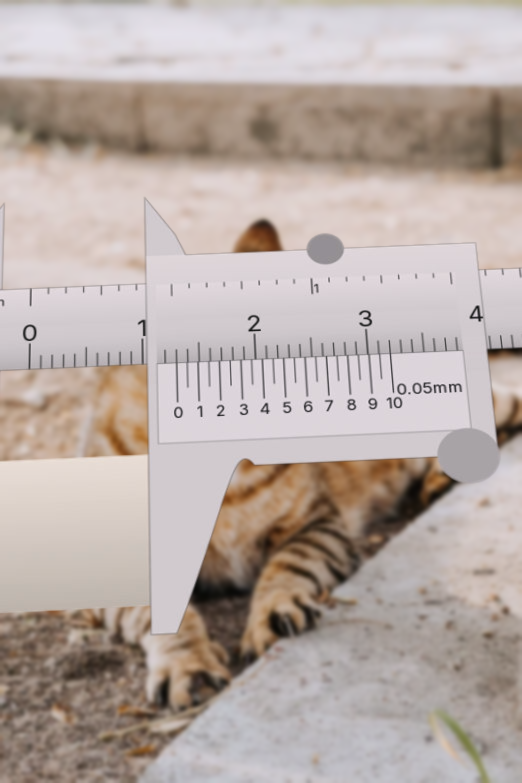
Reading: 13.0 (mm)
